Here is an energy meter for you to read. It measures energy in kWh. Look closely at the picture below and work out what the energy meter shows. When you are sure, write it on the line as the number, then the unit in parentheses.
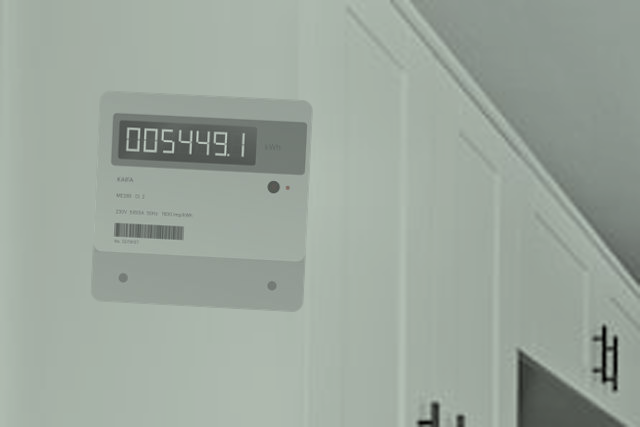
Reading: 5449.1 (kWh)
